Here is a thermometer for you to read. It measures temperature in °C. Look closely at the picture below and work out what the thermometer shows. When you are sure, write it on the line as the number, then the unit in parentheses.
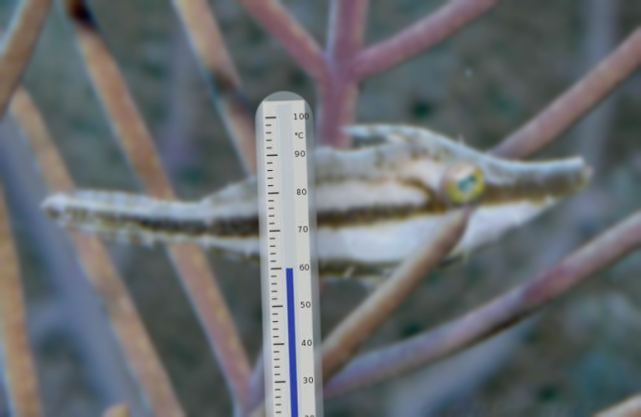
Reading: 60 (°C)
